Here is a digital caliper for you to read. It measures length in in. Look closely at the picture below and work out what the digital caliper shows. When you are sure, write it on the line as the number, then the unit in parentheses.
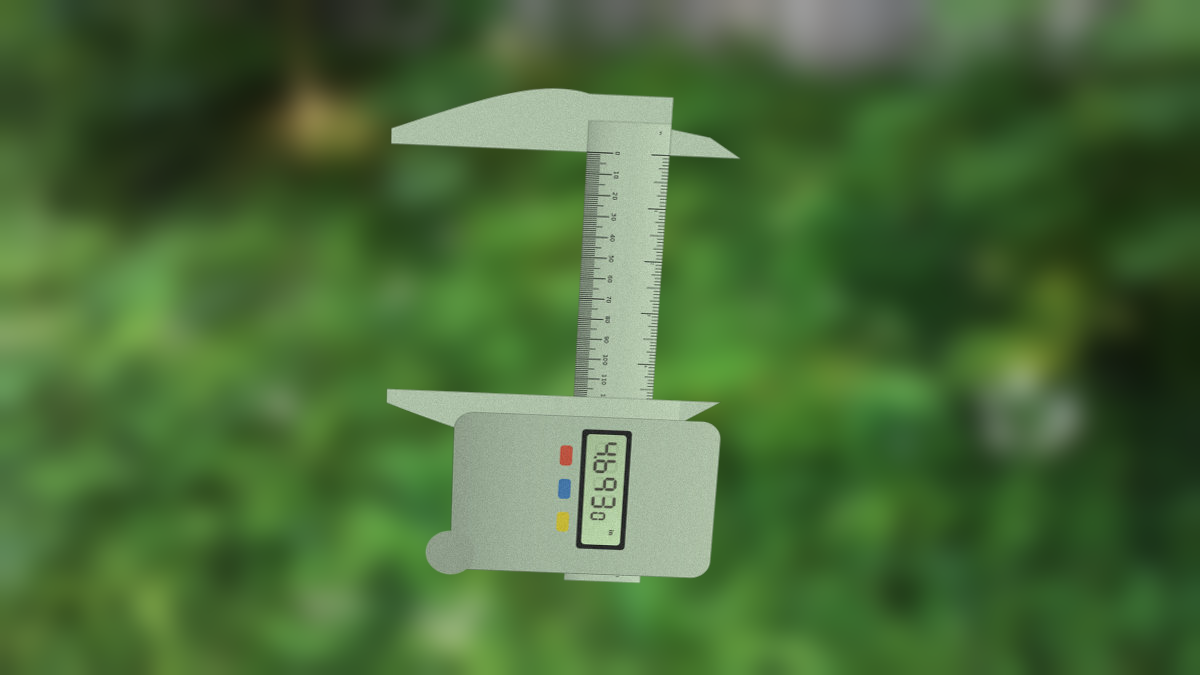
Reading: 4.6930 (in)
